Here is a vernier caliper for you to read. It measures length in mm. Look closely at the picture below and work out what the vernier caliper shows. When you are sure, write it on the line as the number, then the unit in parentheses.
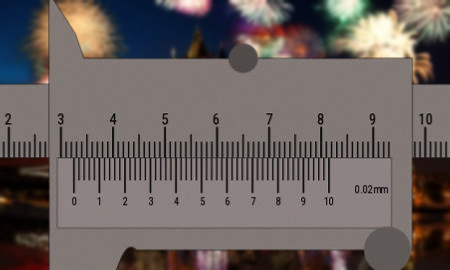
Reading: 32.5 (mm)
